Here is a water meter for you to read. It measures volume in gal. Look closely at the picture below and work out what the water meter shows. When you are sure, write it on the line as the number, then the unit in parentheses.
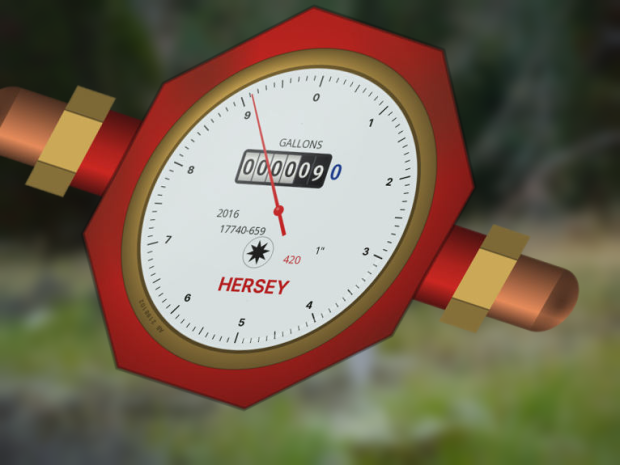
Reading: 89.1 (gal)
